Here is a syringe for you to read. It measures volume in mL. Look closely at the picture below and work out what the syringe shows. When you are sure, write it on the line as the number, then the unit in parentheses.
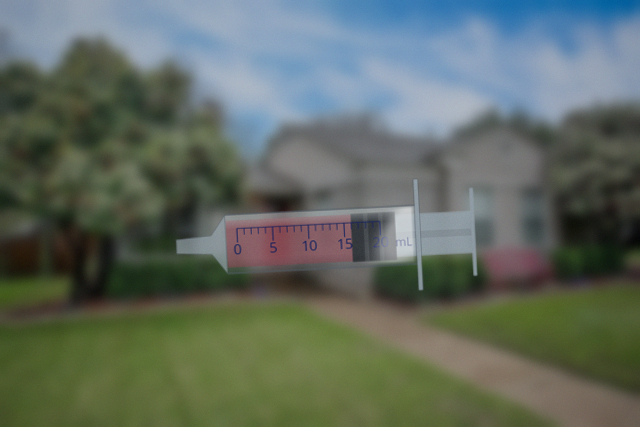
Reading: 16 (mL)
